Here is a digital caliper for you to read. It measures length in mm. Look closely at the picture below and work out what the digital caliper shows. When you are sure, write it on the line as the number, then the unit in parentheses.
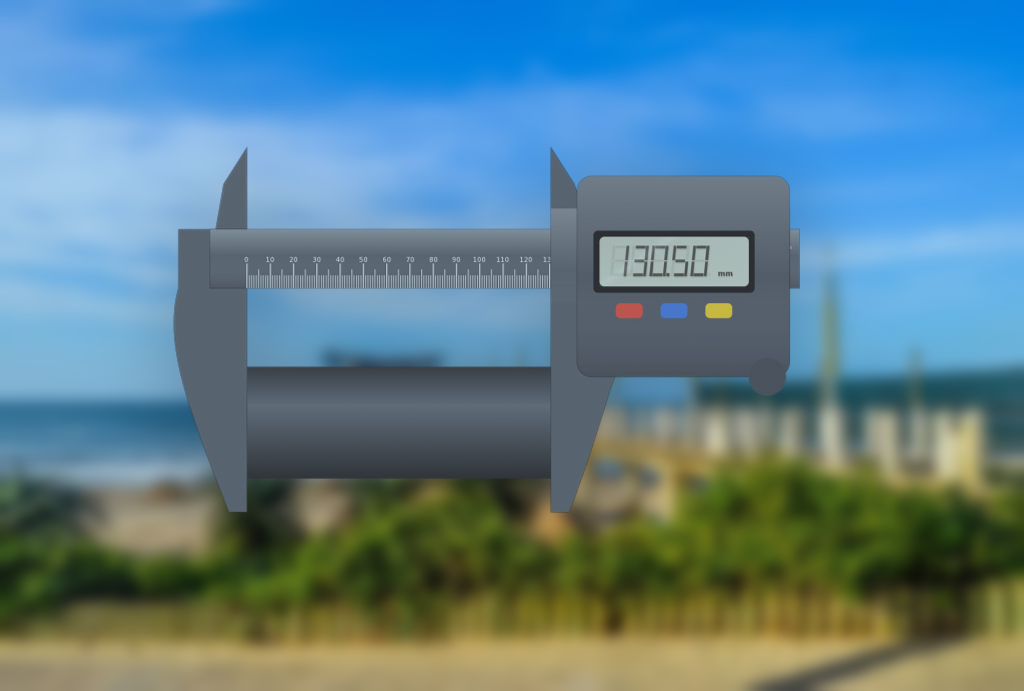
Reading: 130.50 (mm)
